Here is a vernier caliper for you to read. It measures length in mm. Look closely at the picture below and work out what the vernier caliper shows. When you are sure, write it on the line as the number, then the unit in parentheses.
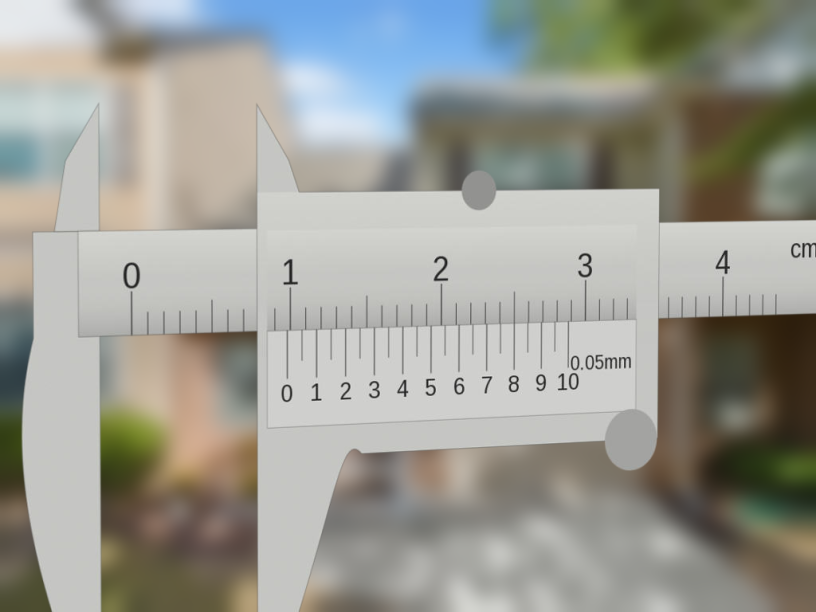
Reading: 9.8 (mm)
